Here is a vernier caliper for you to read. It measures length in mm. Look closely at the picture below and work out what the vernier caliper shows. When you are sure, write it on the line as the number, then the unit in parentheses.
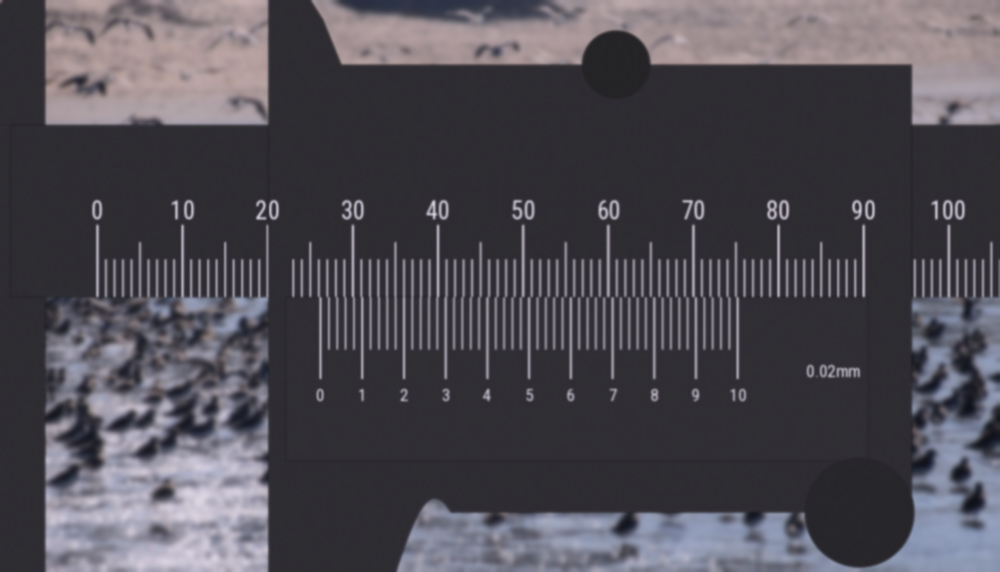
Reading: 26.2 (mm)
